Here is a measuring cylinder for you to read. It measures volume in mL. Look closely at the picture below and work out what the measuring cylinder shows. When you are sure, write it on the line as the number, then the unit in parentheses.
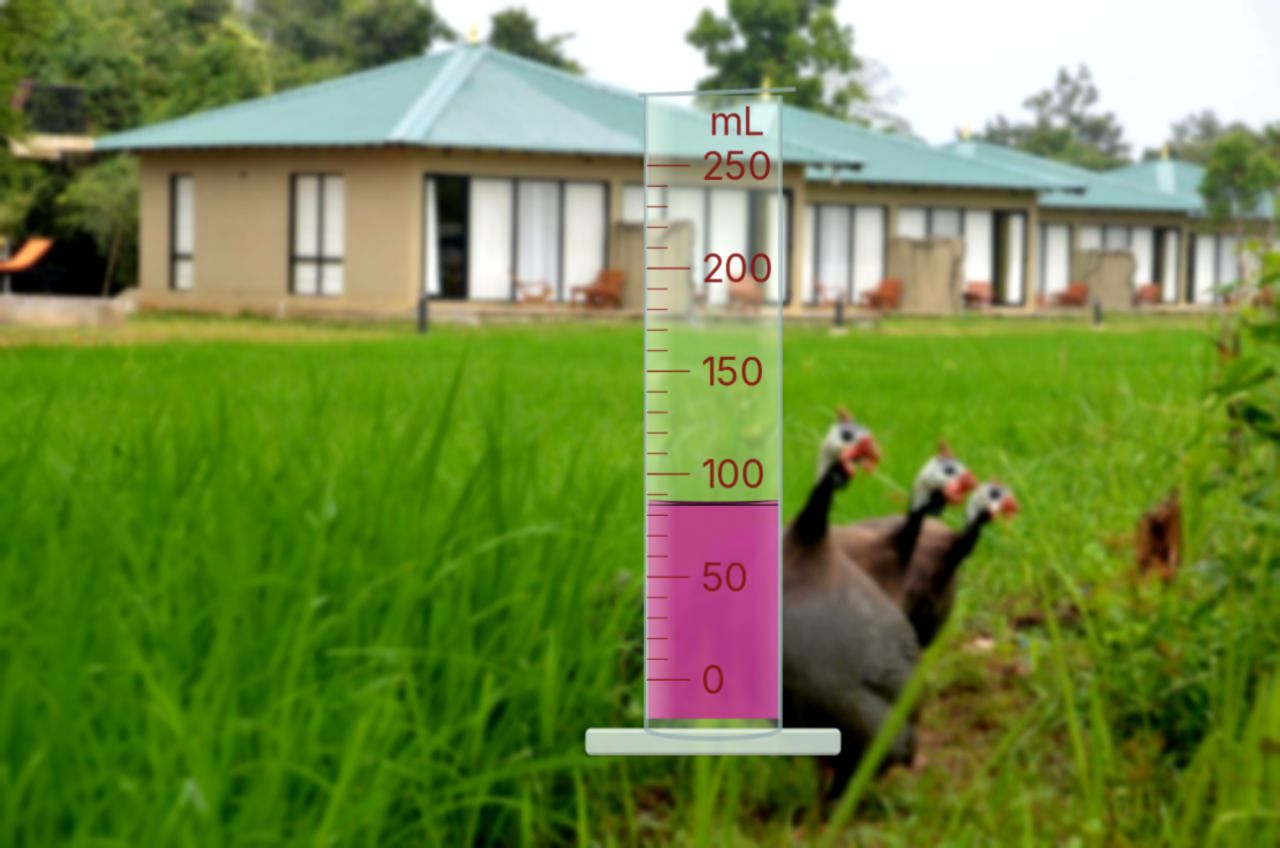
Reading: 85 (mL)
